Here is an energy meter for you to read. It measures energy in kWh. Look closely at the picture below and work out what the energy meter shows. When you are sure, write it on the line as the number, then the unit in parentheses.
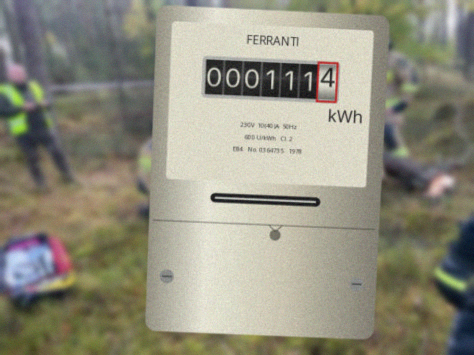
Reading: 111.4 (kWh)
